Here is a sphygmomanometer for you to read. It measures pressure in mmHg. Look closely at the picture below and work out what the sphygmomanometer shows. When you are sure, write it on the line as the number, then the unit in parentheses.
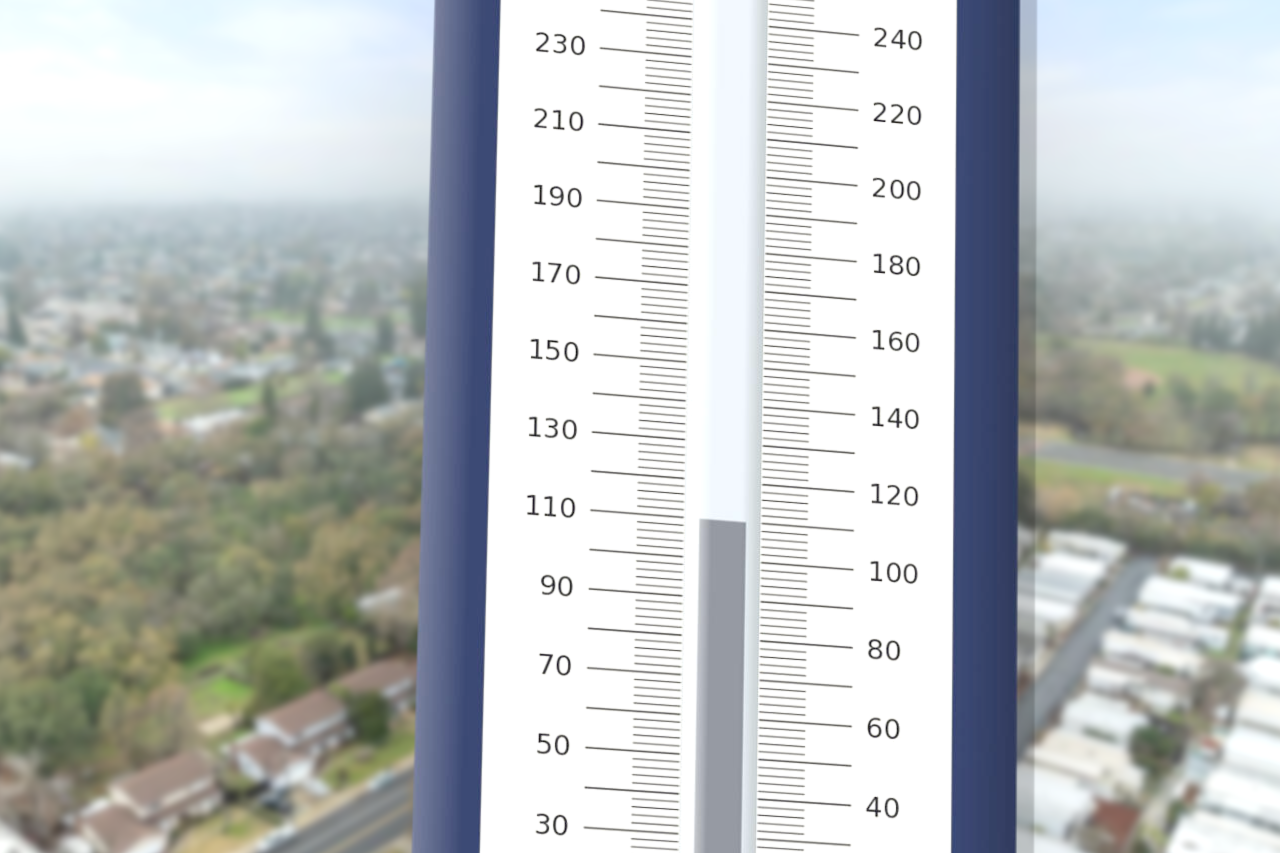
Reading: 110 (mmHg)
